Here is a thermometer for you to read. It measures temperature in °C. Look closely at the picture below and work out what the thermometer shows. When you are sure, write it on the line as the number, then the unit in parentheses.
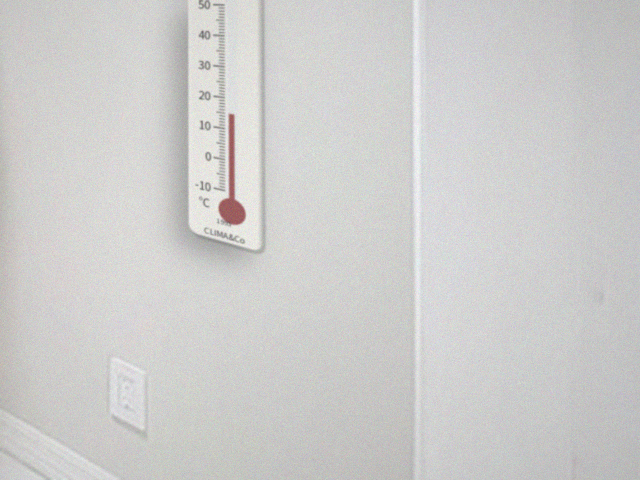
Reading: 15 (°C)
